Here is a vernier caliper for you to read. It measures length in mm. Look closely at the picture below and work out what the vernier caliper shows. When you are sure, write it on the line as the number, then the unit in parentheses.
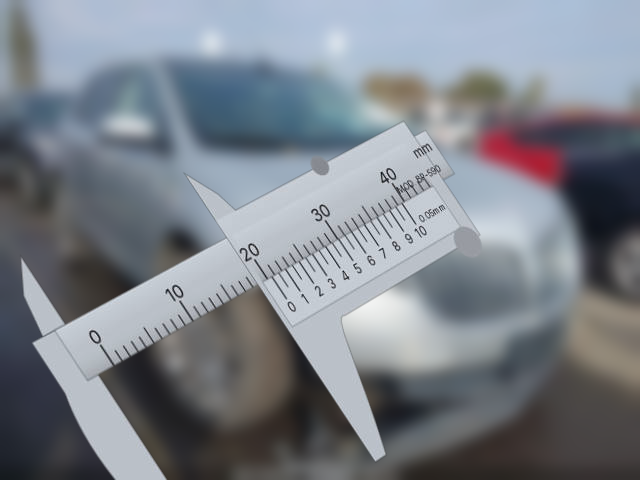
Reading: 20.6 (mm)
